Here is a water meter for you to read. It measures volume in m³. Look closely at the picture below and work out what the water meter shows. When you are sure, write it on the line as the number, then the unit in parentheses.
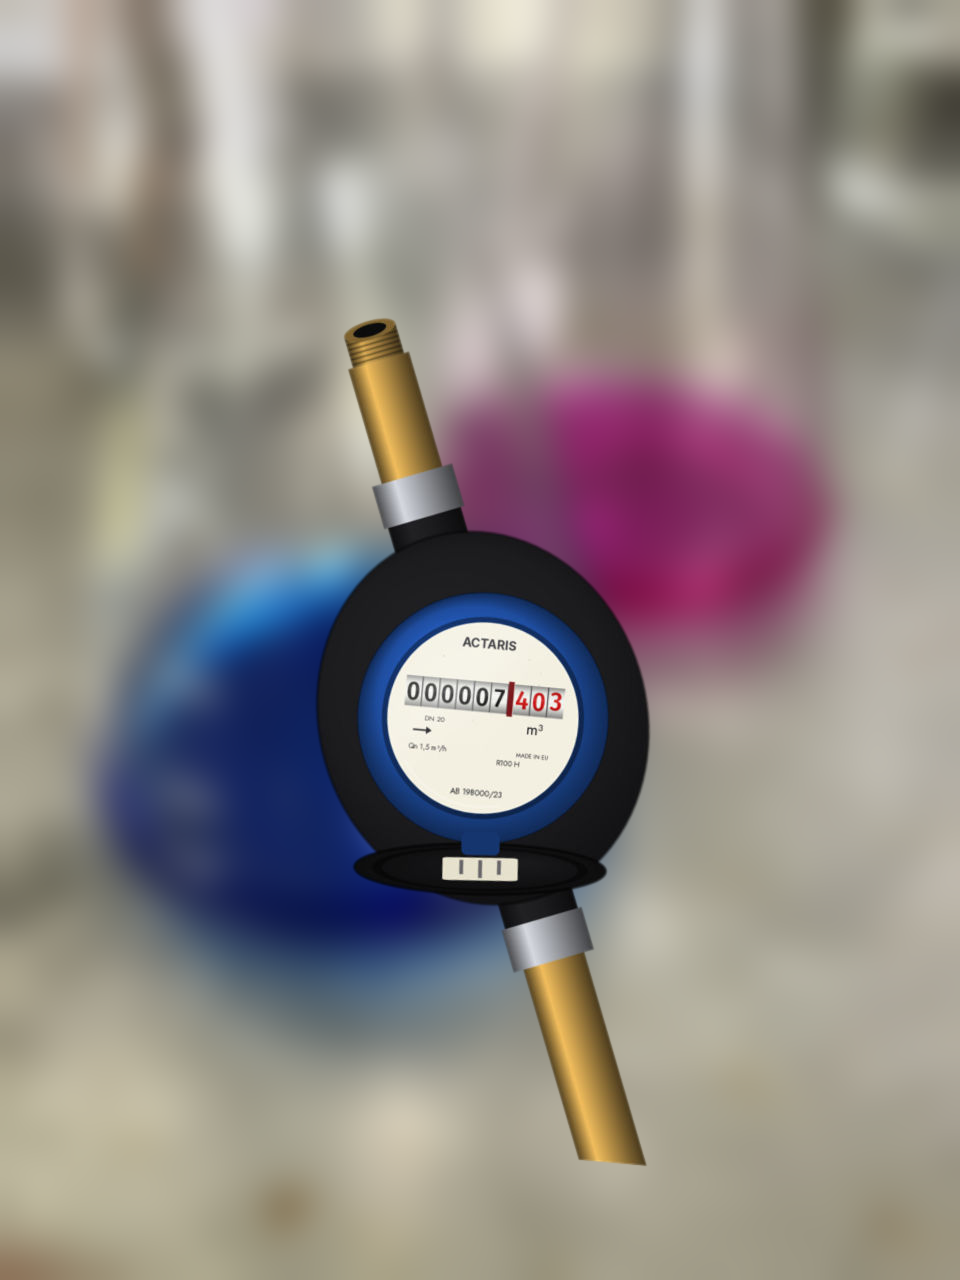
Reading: 7.403 (m³)
